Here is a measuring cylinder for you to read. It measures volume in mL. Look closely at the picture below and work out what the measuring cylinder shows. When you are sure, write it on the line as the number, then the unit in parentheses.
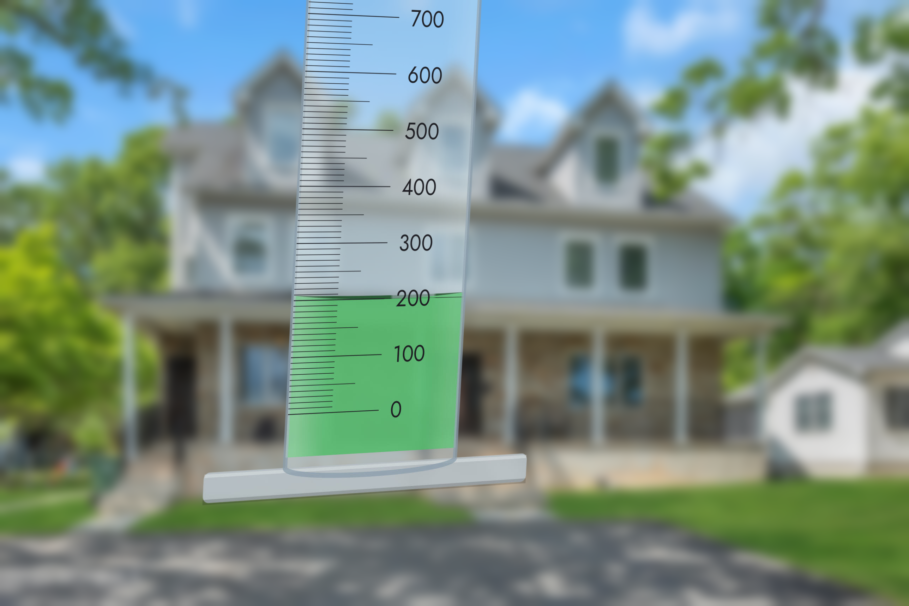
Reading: 200 (mL)
